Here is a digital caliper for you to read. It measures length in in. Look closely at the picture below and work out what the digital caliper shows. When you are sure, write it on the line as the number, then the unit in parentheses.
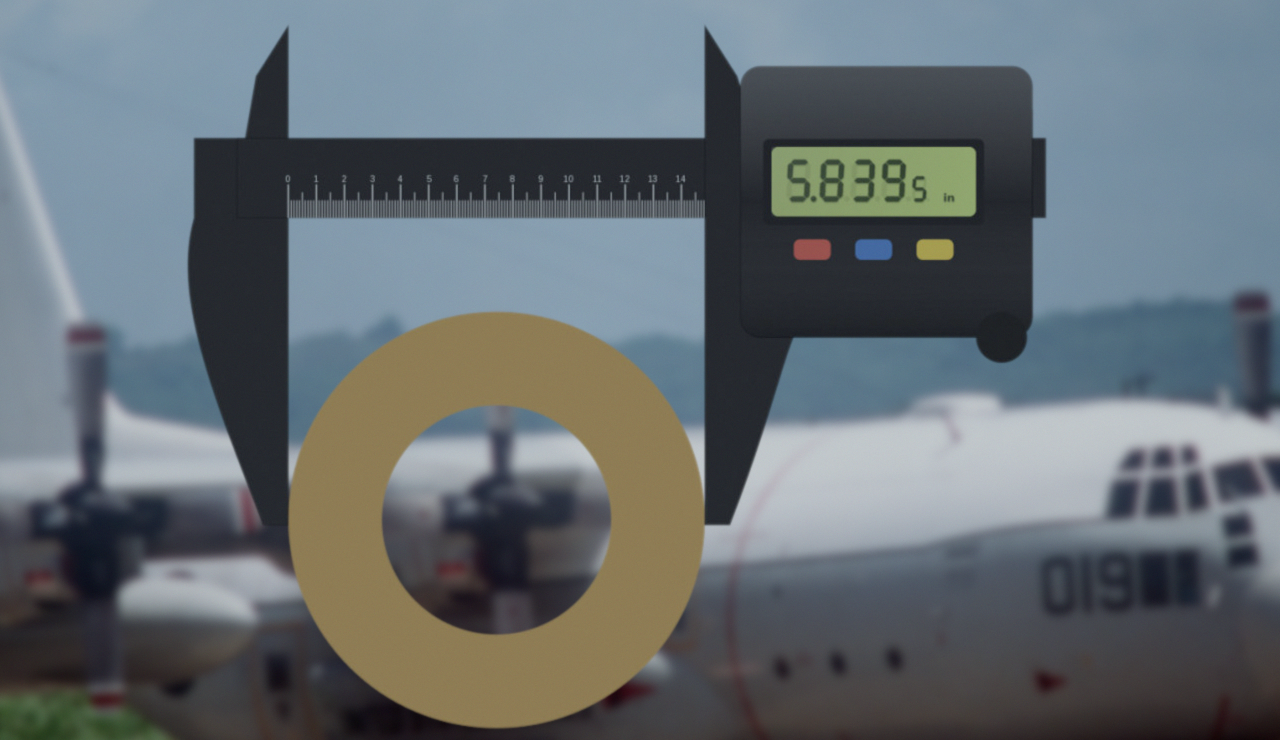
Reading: 5.8395 (in)
